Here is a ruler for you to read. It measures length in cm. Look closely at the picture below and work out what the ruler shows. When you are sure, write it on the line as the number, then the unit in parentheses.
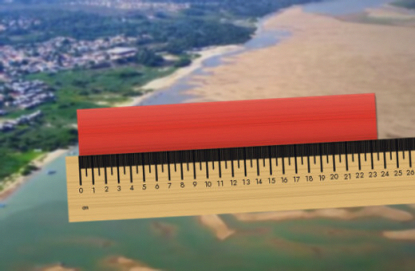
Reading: 23.5 (cm)
